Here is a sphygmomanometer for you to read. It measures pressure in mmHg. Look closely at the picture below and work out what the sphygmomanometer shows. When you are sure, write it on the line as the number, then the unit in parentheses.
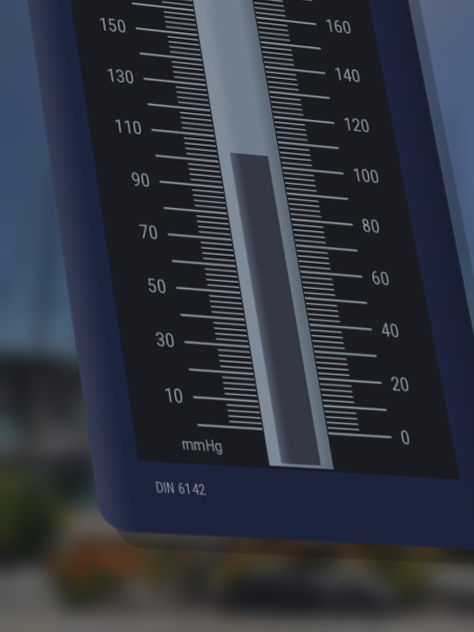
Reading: 104 (mmHg)
